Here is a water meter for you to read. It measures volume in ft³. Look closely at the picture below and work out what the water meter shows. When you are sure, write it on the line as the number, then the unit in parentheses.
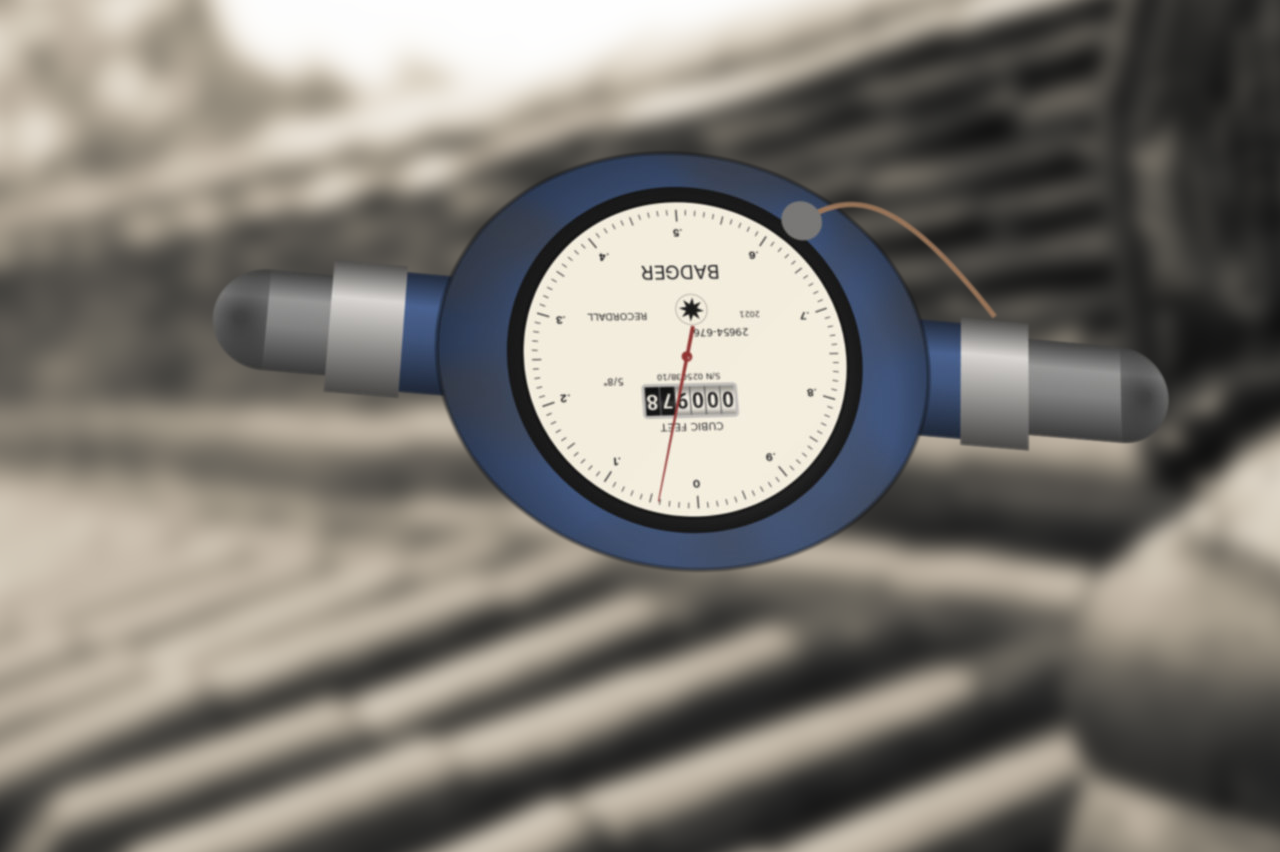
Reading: 978.04 (ft³)
